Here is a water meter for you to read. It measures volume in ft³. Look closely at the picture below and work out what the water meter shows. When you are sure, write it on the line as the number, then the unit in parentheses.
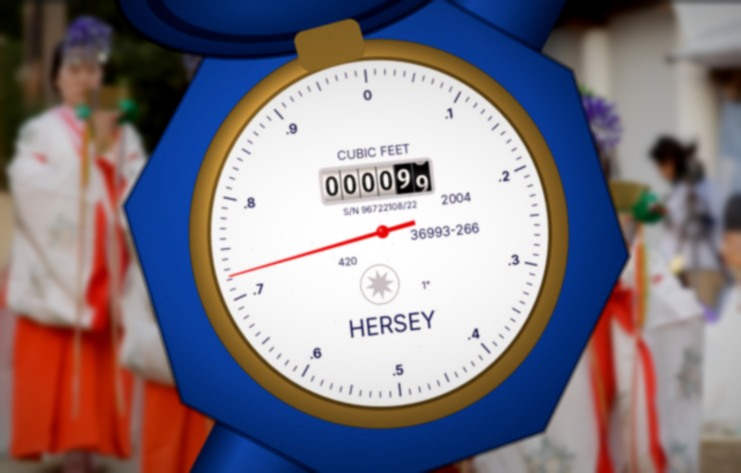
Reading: 98.72 (ft³)
